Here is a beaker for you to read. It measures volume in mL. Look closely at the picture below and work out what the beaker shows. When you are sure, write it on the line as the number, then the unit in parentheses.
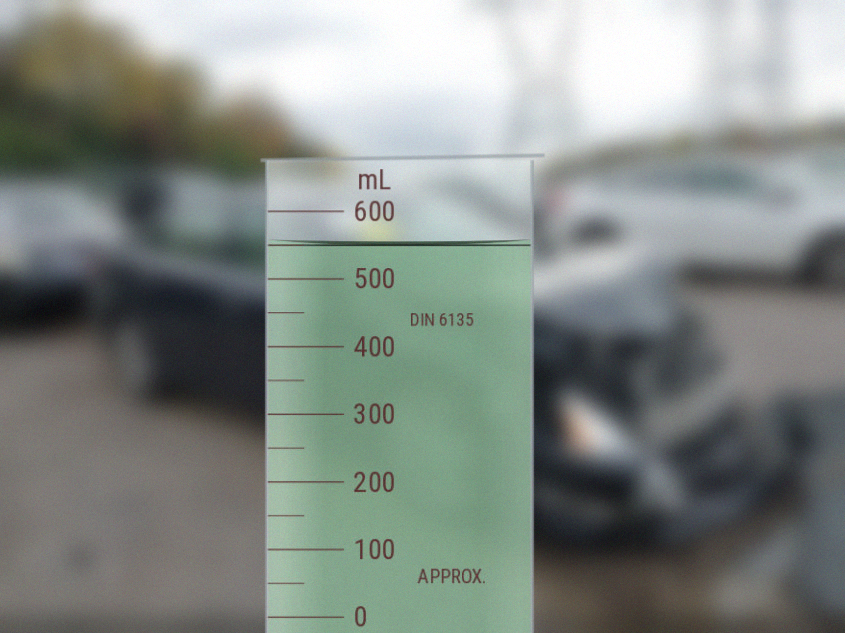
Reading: 550 (mL)
